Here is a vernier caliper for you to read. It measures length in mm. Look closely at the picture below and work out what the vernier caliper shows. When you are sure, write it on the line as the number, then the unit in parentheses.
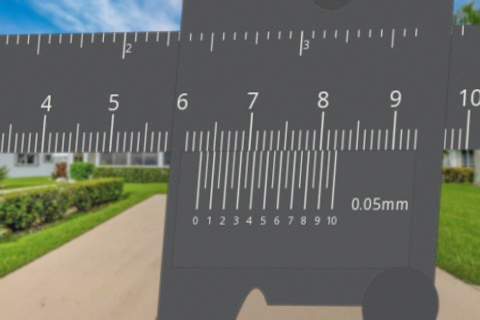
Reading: 63.2 (mm)
